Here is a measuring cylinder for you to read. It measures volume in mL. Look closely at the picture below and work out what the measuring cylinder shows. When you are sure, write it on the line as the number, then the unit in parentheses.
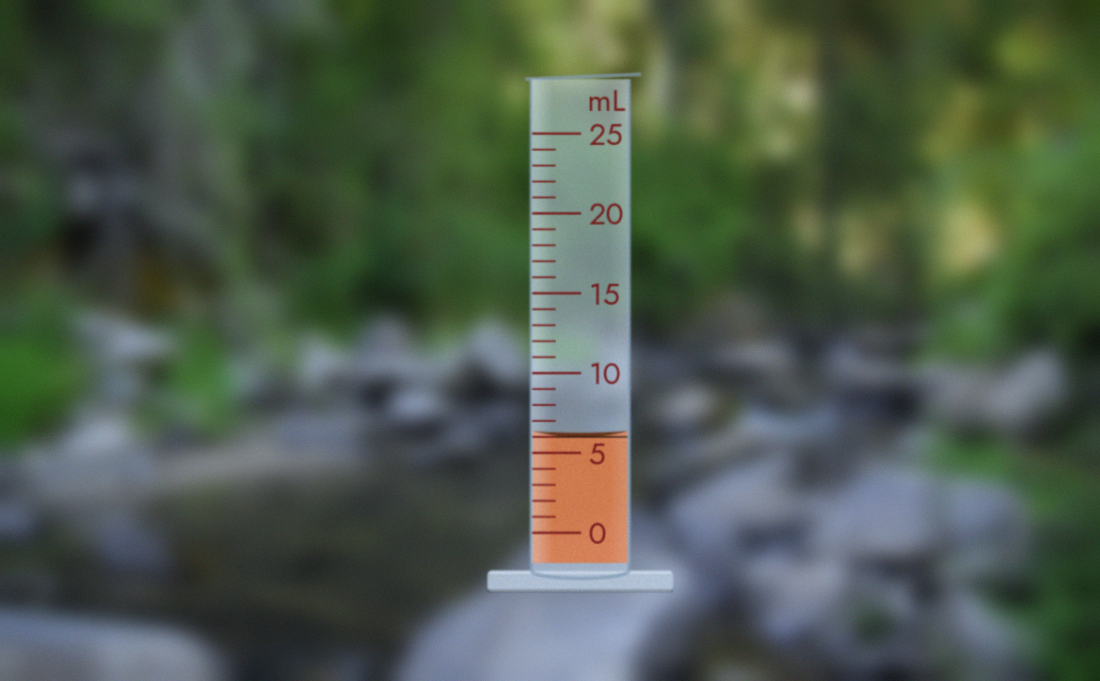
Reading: 6 (mL)
